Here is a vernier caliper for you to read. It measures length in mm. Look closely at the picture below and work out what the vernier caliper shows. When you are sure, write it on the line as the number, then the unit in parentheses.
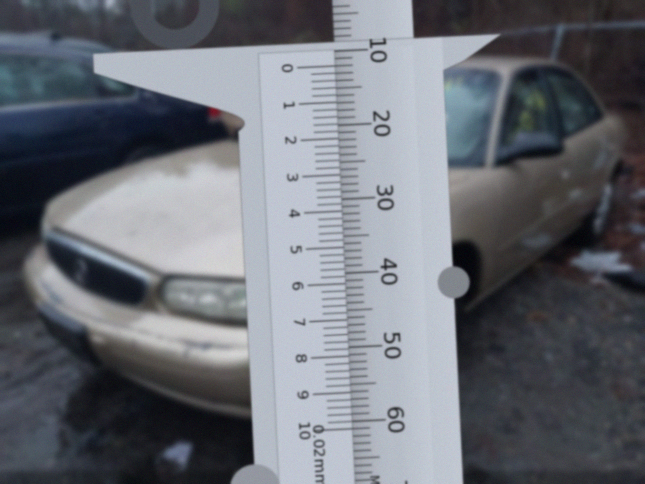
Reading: 12.0 (mm)
